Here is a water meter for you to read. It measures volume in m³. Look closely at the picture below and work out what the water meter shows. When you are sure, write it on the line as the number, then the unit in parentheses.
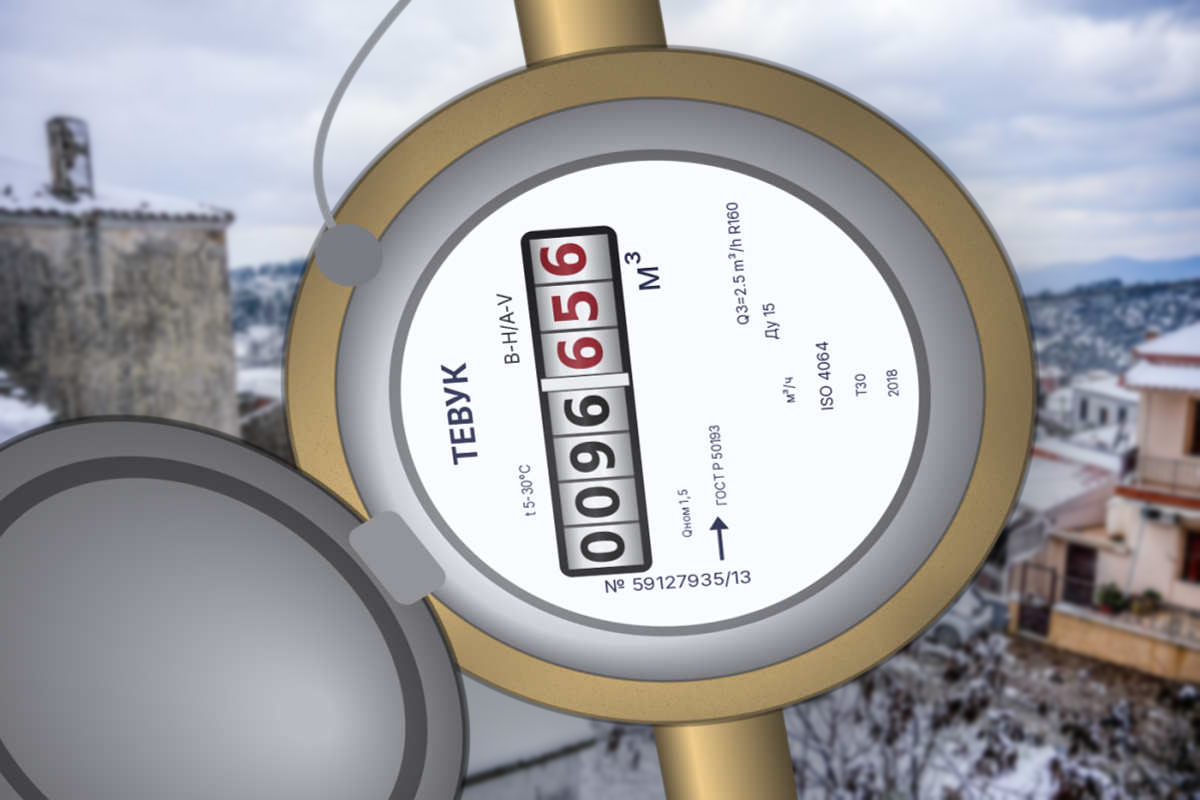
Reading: 96.656 (m³)
